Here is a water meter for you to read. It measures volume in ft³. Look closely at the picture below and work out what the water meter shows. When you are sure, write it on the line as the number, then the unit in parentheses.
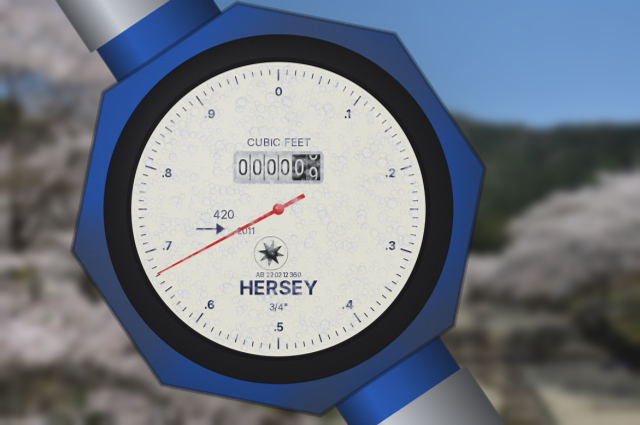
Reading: 8.67 (ft³)
